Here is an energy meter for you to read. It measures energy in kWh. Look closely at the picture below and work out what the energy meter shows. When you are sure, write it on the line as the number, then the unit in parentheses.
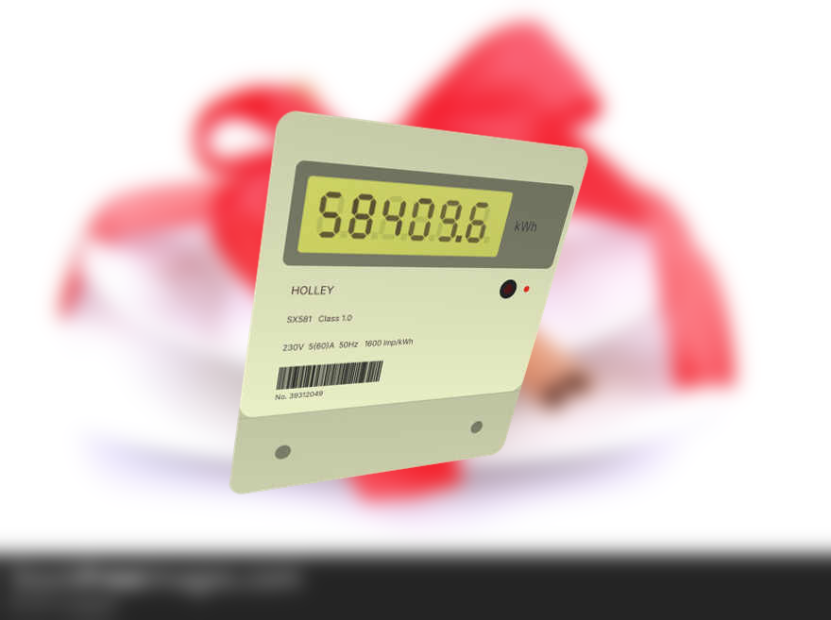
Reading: 58409.6 (kWh)
